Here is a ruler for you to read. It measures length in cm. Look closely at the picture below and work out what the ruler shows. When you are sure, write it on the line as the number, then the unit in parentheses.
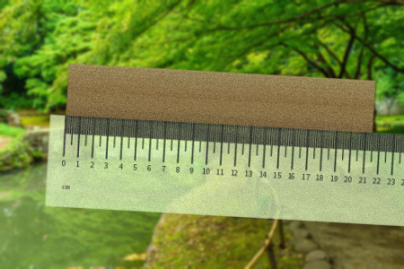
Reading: 21.5 (cm)
